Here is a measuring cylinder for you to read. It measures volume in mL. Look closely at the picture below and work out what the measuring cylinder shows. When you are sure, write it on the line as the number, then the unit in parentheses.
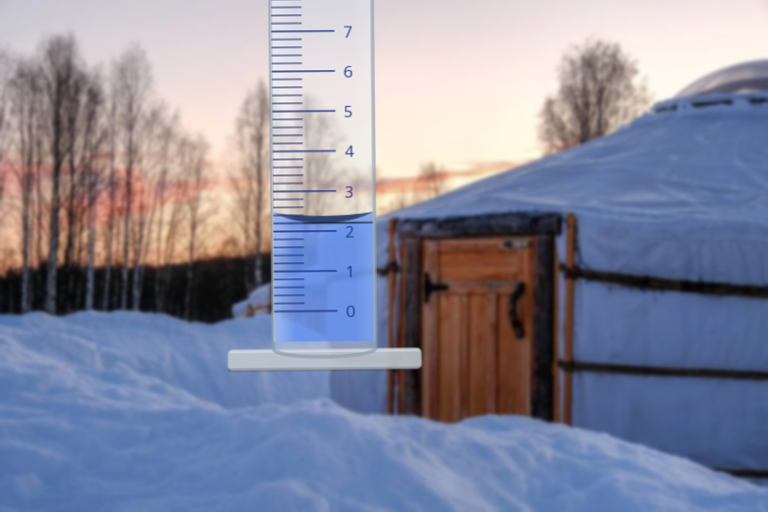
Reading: 2.2 (mL)
